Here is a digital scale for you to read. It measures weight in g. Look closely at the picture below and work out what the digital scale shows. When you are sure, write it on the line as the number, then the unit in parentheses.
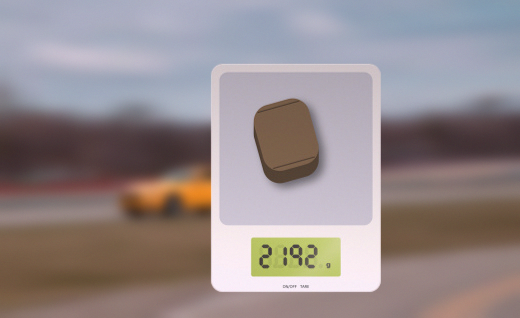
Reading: 2192 (g)
